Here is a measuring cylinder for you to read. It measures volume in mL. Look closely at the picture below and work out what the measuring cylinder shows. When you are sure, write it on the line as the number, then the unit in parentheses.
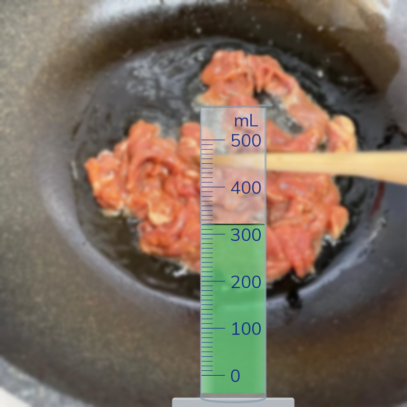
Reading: 320 (mL)
